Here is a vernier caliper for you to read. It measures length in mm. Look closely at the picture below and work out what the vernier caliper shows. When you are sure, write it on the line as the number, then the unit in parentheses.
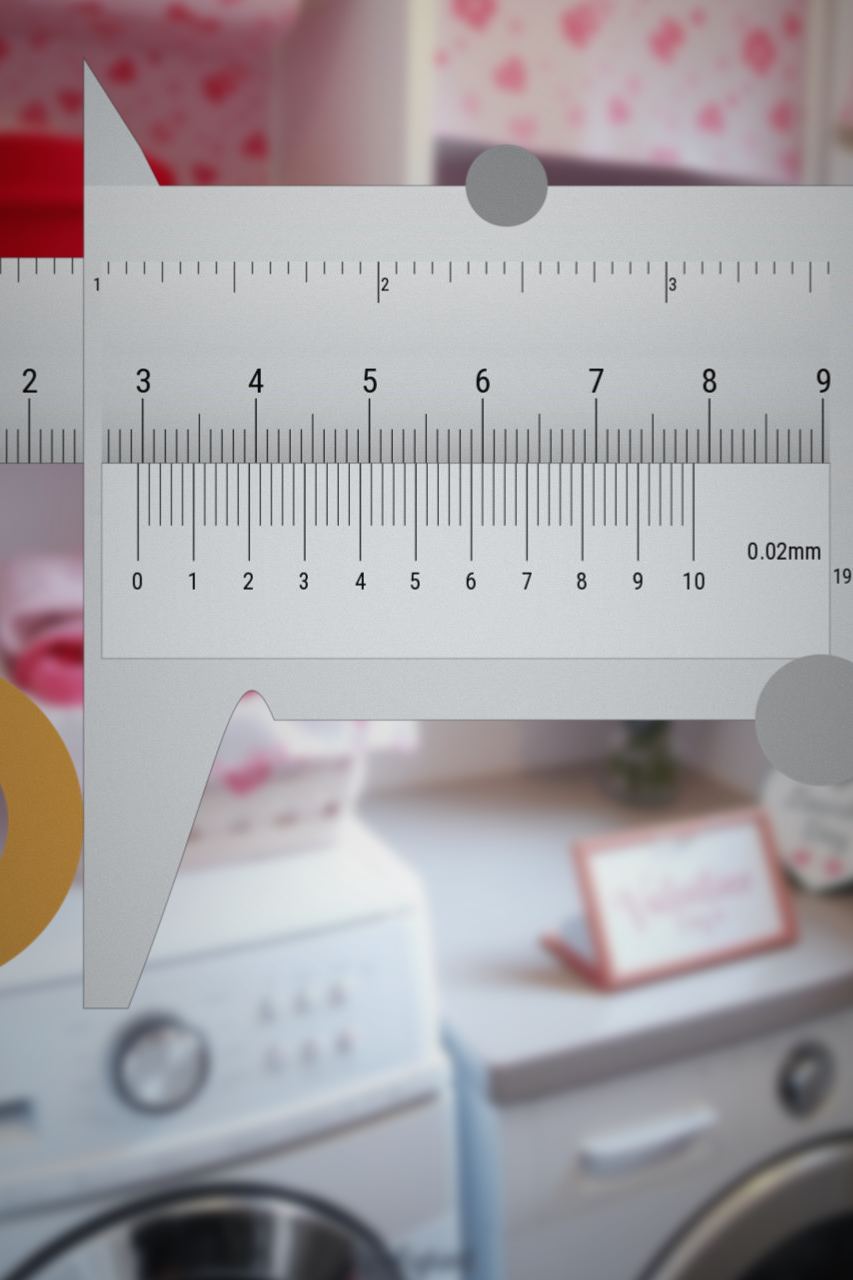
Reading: 29.6 (mm)
